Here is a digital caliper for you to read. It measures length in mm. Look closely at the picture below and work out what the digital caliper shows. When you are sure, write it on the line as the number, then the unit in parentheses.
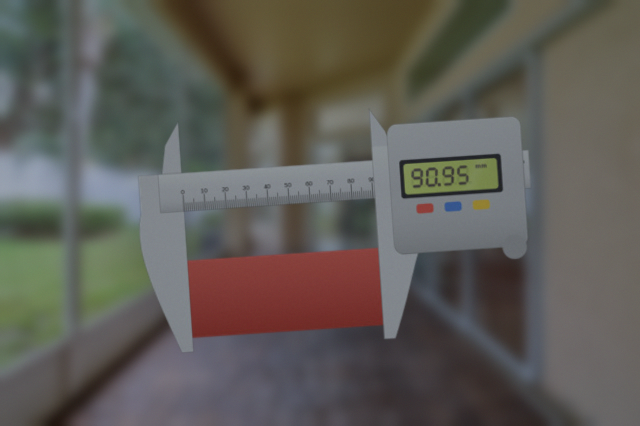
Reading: 90.95 (mm)
